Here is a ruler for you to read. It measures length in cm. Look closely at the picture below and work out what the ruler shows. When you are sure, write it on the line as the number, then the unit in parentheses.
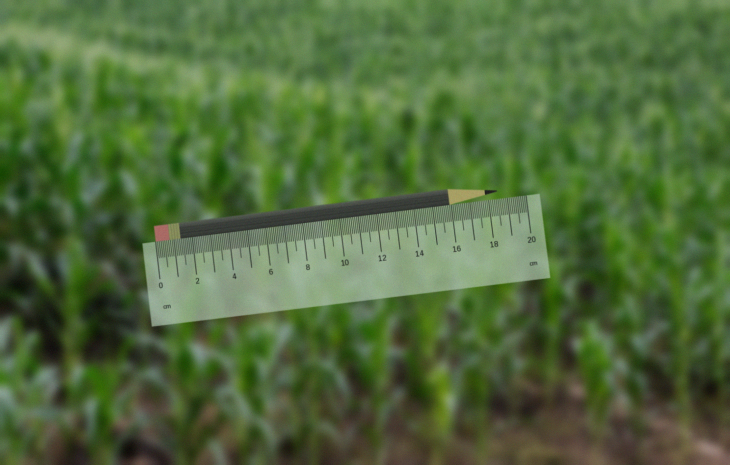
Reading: 18.5 (cm)
